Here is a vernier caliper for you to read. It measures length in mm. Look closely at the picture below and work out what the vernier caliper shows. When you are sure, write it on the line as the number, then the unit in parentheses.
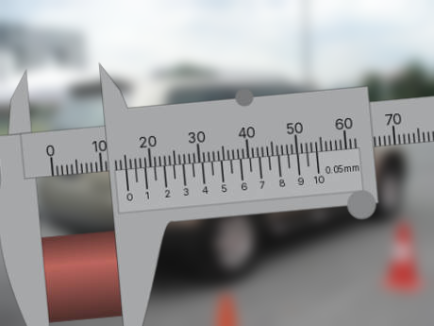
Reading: 15.0 (mm)
